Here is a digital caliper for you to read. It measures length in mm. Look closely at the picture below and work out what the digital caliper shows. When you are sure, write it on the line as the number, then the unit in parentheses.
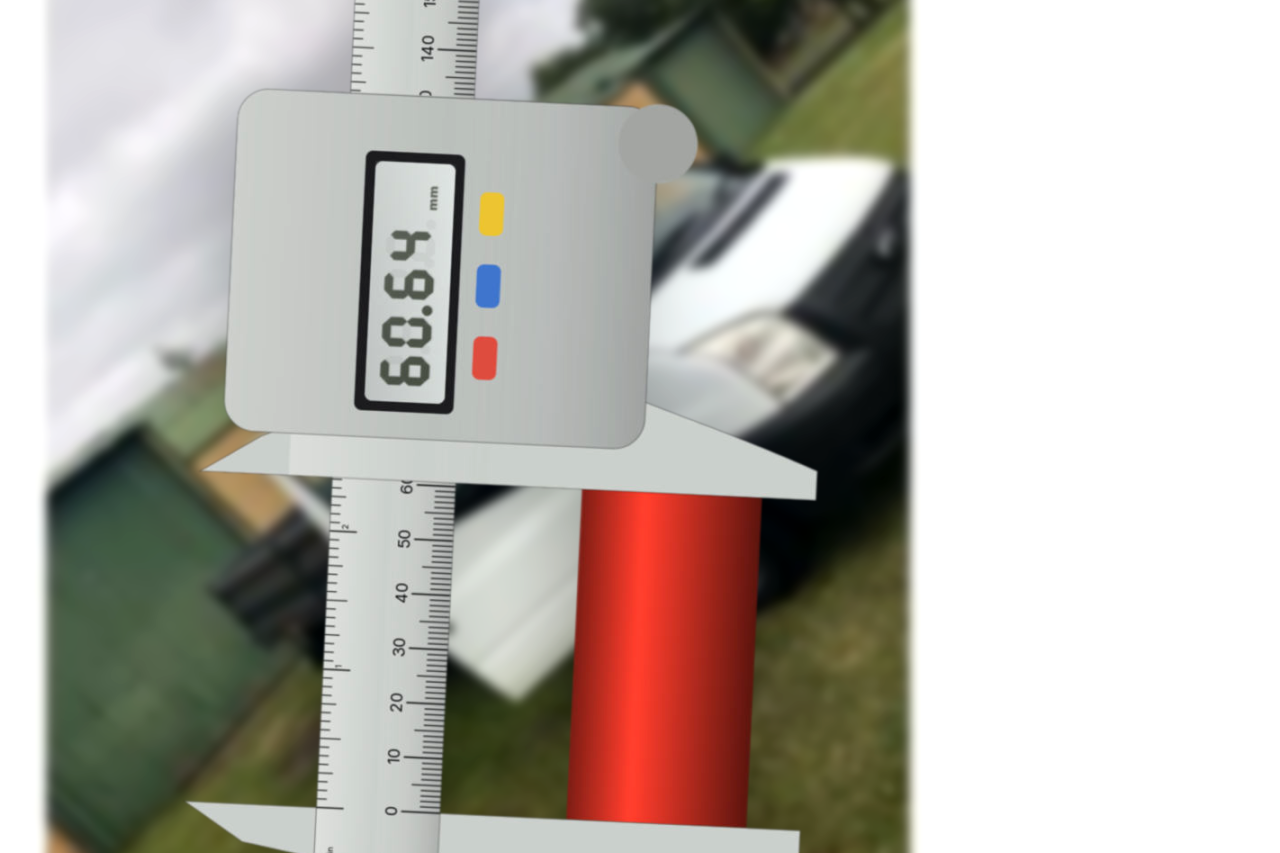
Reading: 60.64 (mm)
